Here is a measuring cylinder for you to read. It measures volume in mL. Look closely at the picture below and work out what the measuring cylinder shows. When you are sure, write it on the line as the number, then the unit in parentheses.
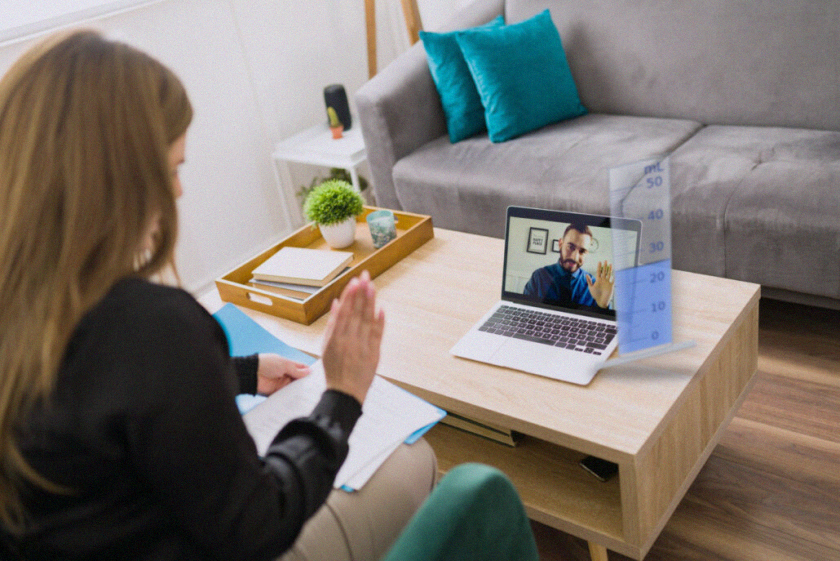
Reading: 25 (mL)
